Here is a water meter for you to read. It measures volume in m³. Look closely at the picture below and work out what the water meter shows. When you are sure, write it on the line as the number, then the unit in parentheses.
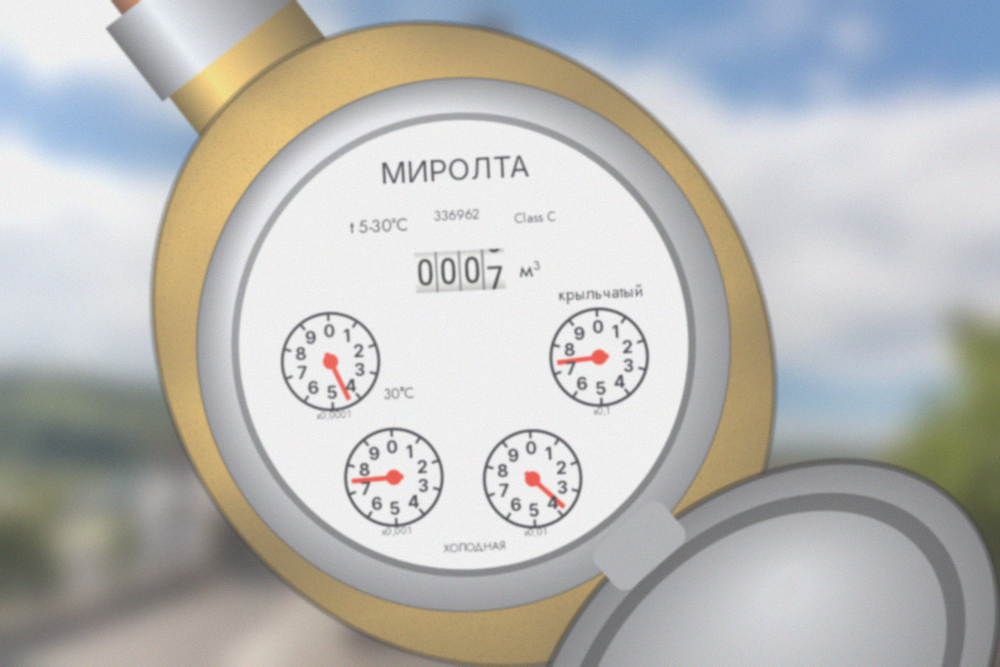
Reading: 6.7374 (m³)
